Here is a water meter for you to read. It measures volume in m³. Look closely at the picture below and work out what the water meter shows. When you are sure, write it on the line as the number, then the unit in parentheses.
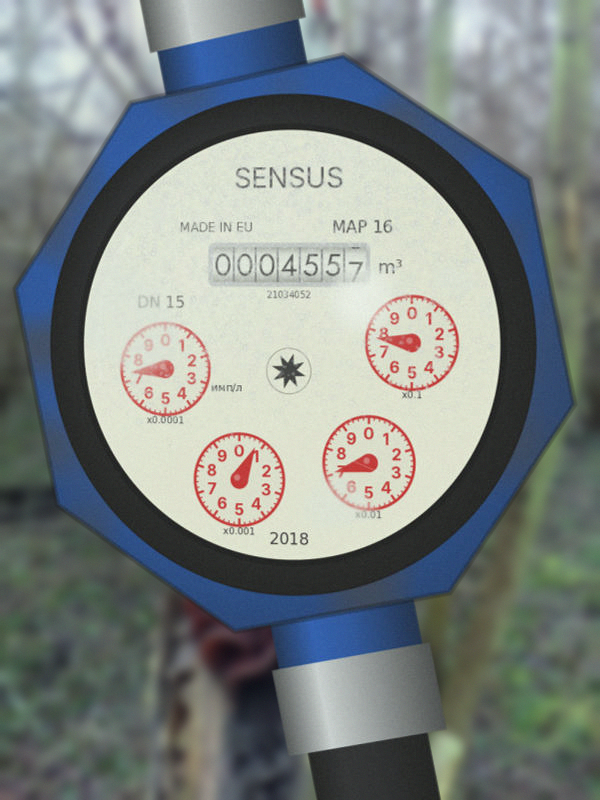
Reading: 4556.7707 (m³)
